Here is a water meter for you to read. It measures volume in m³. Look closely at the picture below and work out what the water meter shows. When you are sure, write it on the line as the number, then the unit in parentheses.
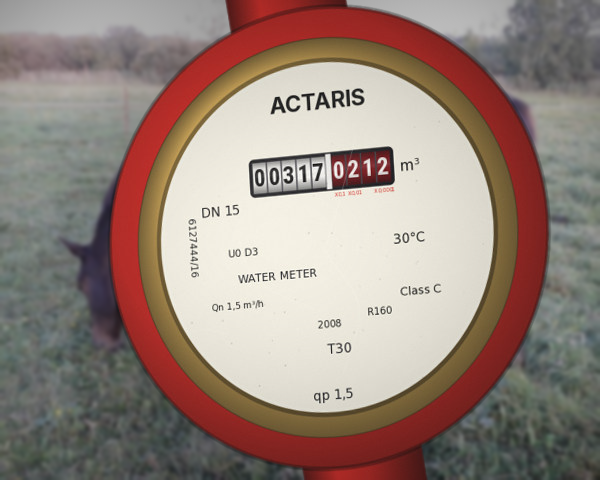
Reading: 317.0212 (m³)
